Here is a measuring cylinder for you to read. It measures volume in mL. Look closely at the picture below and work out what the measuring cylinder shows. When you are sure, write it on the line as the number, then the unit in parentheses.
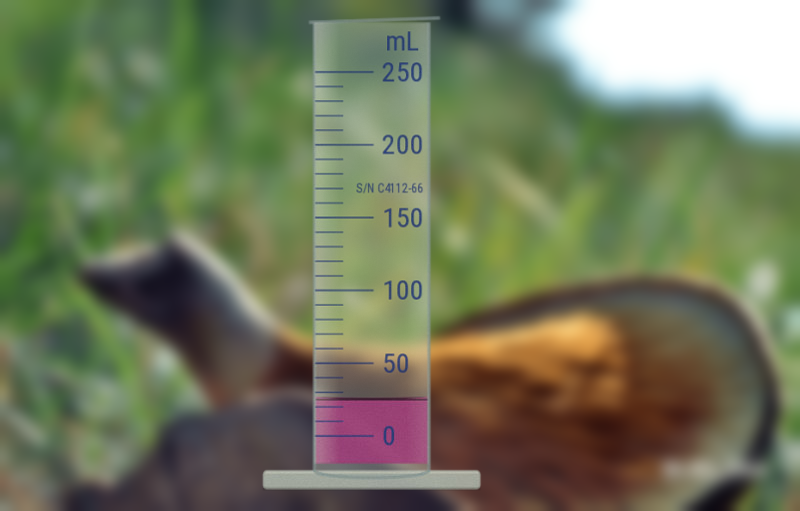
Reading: 25 (mL)
